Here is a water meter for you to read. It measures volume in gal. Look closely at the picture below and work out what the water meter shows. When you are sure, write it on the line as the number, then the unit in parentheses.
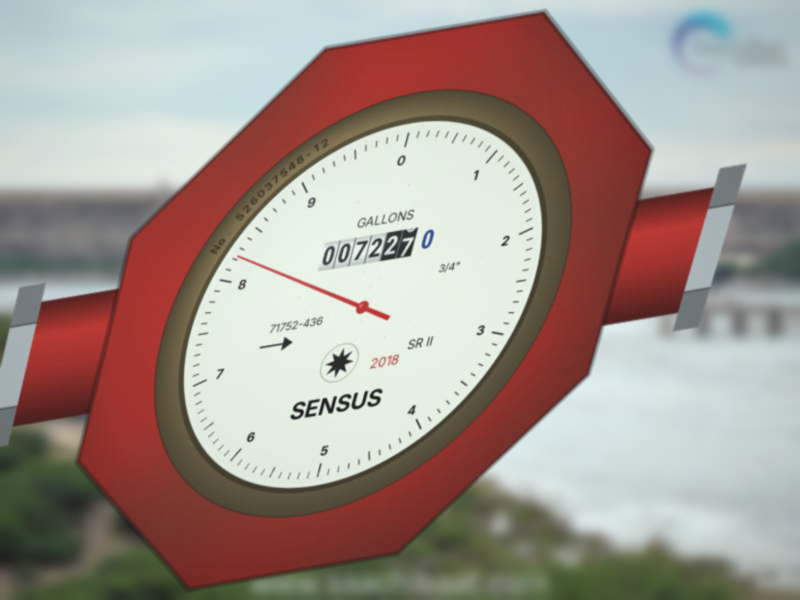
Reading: 72268.2 (gal)
